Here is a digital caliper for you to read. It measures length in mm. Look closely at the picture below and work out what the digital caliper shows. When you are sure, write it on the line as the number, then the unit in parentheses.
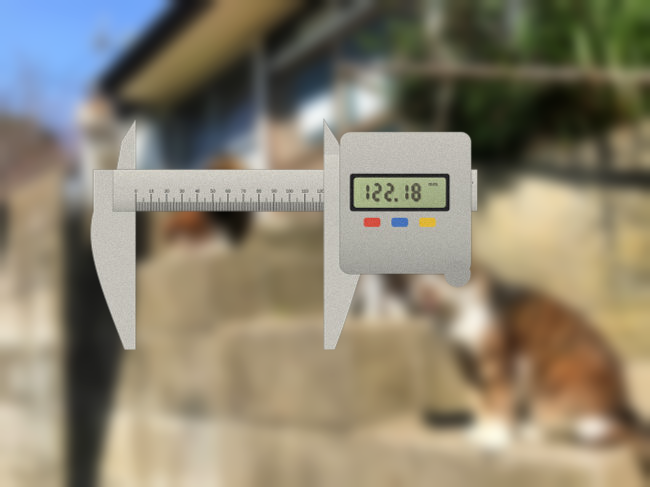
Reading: 122.18 (mm)
